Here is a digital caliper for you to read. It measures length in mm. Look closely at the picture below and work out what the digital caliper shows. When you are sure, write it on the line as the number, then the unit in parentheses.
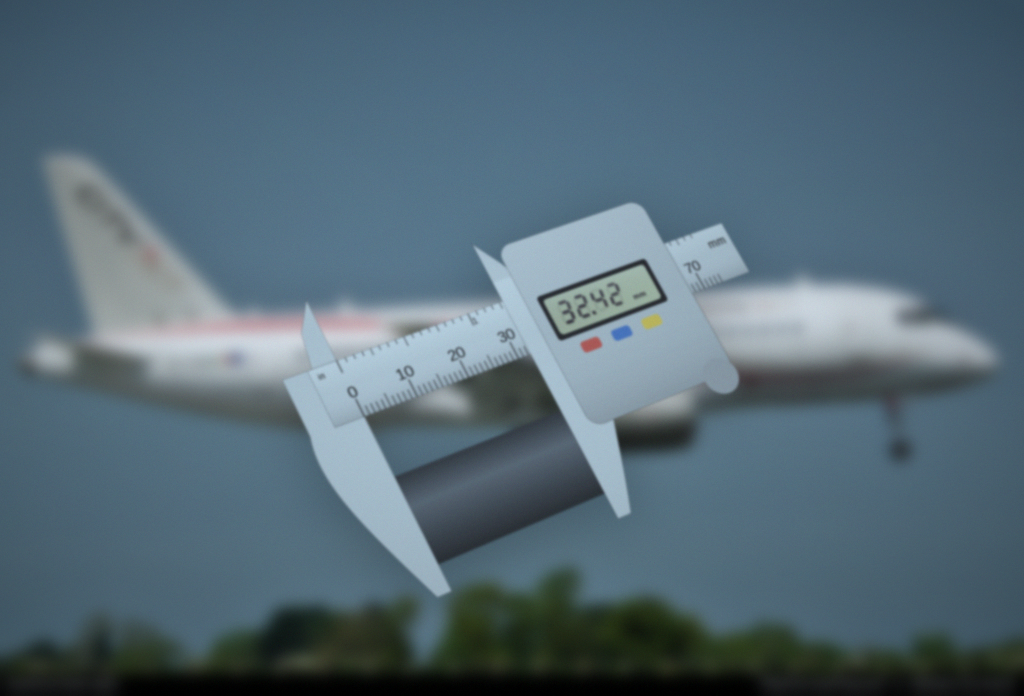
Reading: 32.42 (mm)
